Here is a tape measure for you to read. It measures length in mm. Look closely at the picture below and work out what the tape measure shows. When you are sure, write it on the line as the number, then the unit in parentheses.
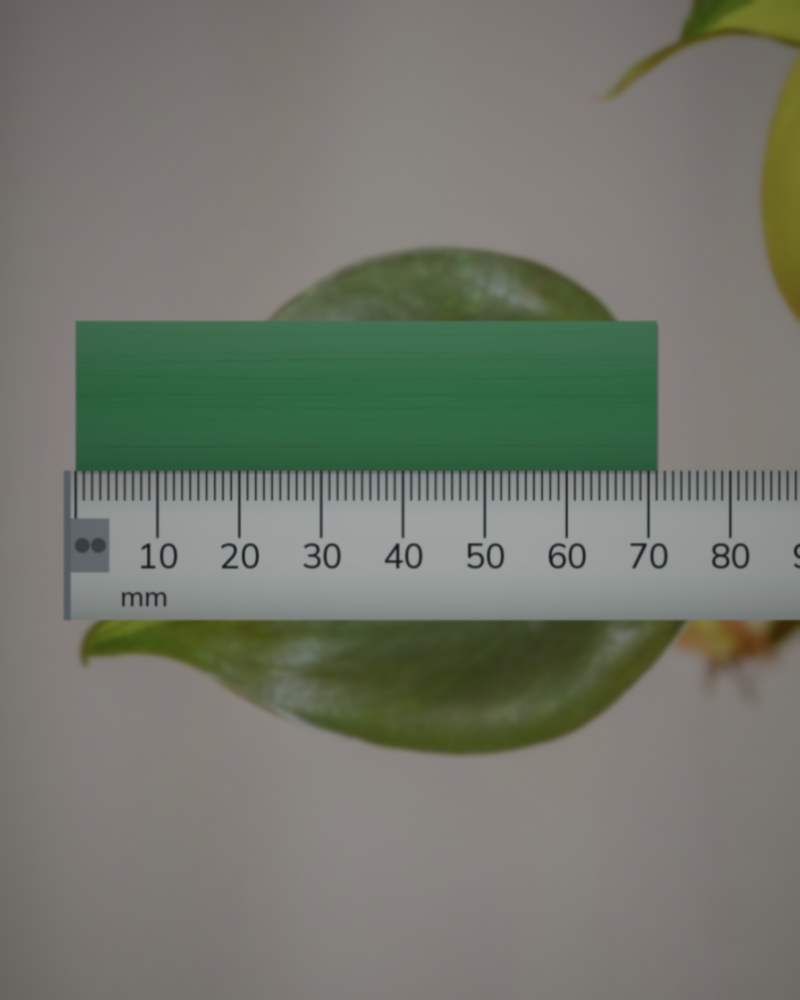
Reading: 71 (mm)
